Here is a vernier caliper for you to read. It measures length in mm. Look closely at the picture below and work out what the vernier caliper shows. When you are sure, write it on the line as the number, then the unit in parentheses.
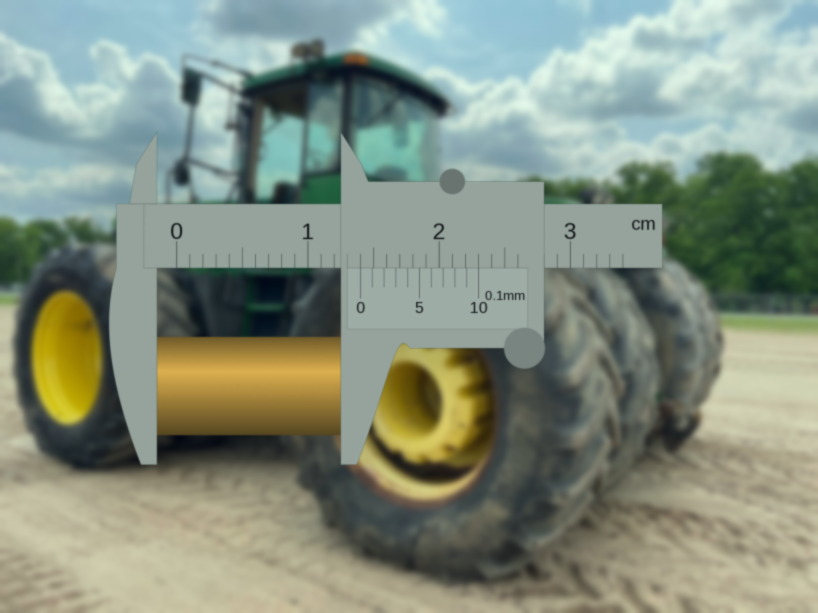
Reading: 14.0 (mm)
